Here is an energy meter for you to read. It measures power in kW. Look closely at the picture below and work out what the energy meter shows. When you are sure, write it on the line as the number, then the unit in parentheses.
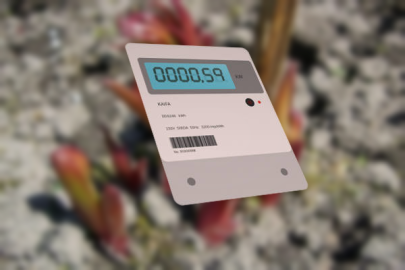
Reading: 0.59 (kW)
